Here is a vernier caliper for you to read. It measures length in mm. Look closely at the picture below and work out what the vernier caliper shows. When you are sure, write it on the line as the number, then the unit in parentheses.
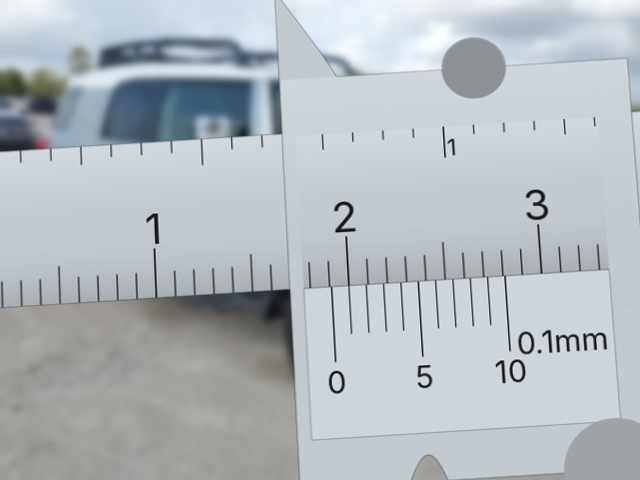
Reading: 19.1 (mm)
